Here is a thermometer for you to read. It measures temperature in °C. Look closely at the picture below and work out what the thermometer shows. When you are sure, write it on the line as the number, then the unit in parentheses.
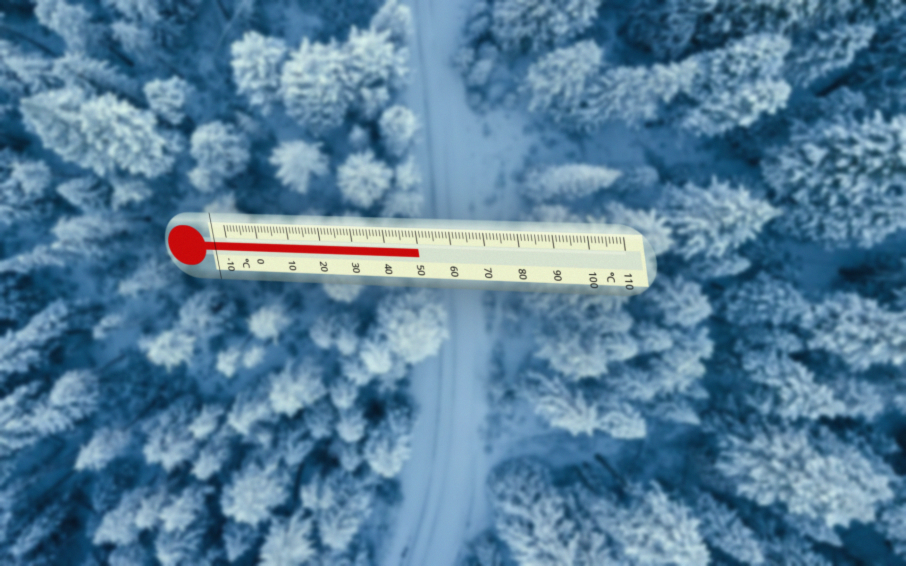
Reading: 50 (°C)
